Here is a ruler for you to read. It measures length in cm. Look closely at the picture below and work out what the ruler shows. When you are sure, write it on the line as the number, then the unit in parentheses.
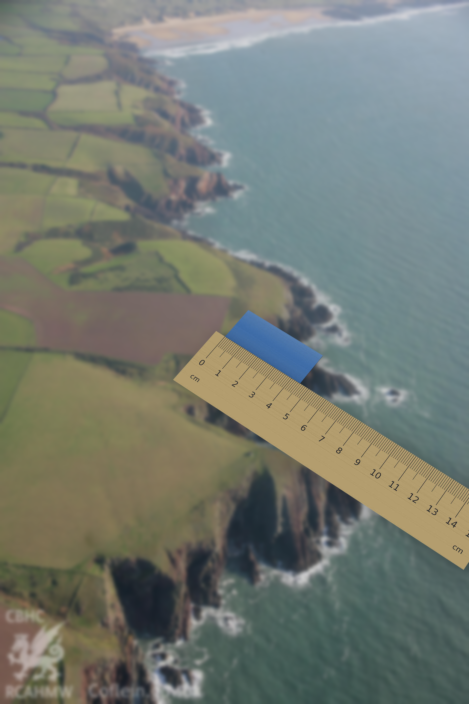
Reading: 4.5 (cm)
